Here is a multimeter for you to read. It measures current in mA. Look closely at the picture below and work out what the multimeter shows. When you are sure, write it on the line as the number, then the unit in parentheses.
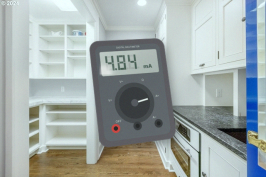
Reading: 4.84 (mA)
